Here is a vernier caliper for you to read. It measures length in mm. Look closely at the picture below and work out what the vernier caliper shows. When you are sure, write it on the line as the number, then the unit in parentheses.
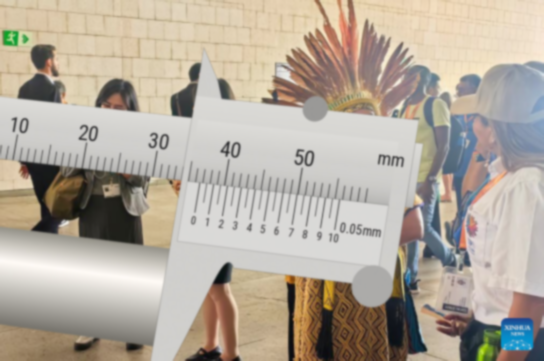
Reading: 36.6 (mm)
